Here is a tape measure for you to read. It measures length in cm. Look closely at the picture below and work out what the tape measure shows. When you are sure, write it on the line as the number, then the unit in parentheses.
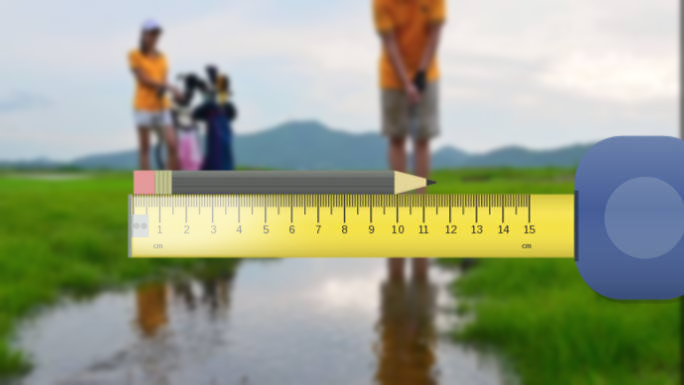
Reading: 11.5 (cm)
